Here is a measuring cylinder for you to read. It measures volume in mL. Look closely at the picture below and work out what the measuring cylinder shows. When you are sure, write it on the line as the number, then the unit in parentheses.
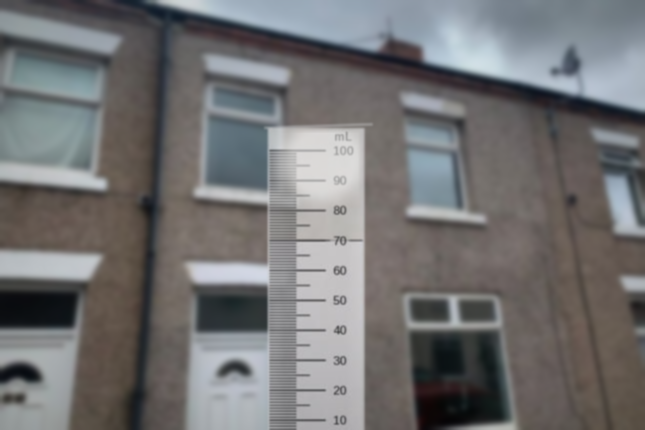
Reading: 70 (mL)
